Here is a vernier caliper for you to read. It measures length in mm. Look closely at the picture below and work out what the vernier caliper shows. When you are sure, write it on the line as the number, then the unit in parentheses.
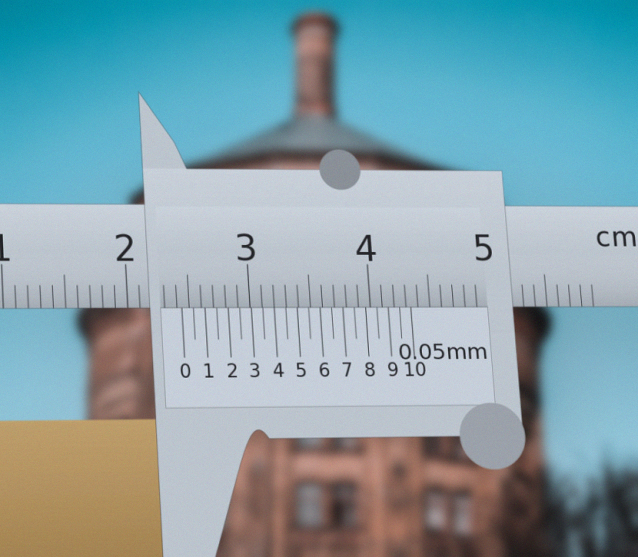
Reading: 24.4 (mm)
